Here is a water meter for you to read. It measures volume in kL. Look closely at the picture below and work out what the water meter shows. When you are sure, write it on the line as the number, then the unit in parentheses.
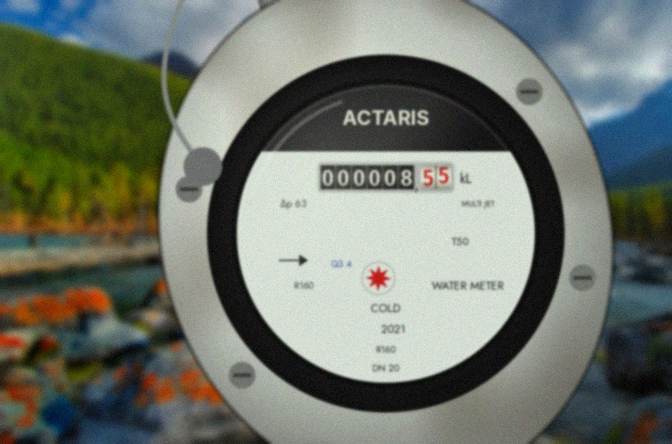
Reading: 8.55 (kL)
